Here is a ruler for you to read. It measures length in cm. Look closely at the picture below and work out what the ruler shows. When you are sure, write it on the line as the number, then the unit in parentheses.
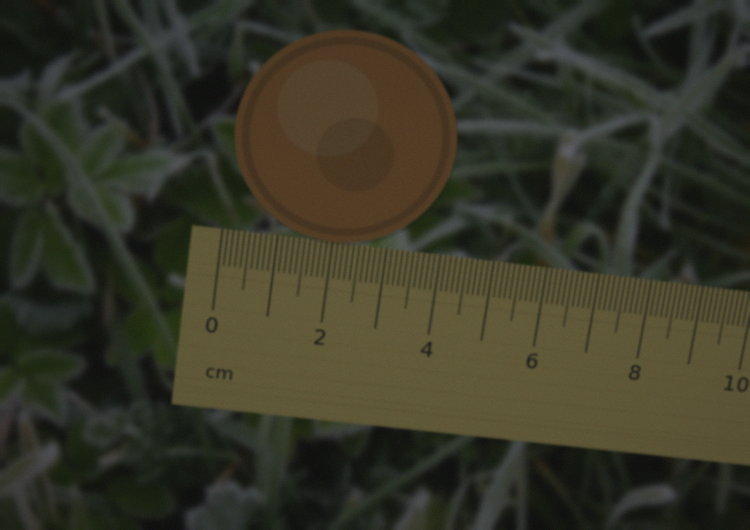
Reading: 4 (cm)
